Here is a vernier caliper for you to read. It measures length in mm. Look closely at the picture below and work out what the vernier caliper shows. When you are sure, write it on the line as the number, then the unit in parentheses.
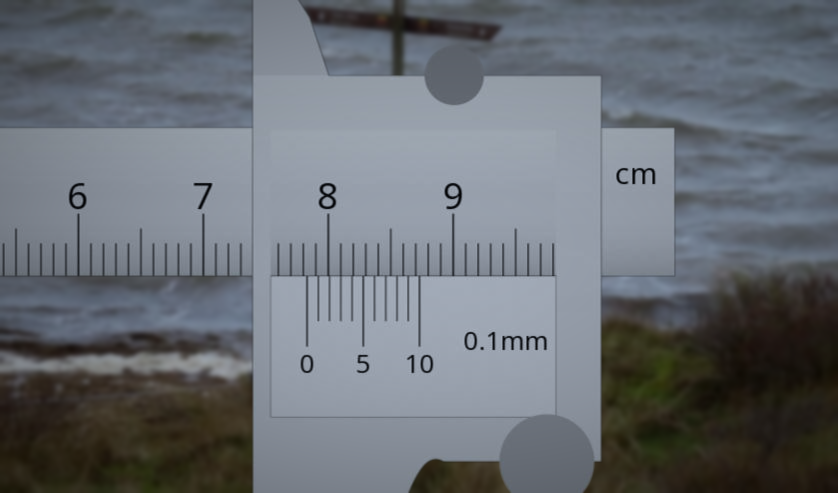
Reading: 78.3 (mm)
